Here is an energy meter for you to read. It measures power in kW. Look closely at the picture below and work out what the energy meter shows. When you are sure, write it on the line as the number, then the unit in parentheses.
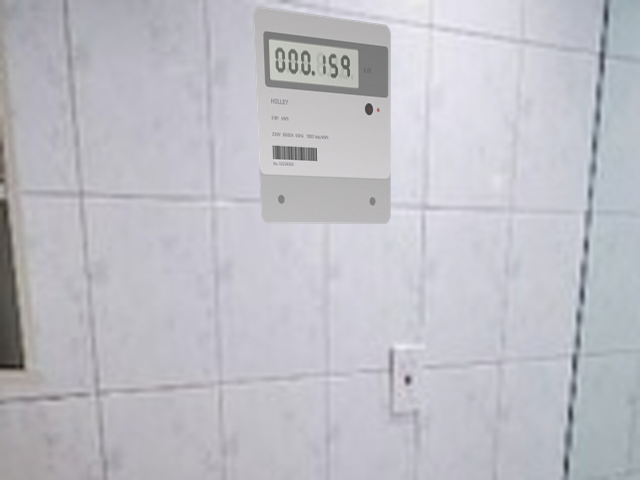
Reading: 0.159 (kW)
